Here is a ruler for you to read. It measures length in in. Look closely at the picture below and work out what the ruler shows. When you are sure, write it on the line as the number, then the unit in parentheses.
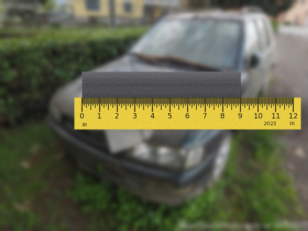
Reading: 9 (in)
